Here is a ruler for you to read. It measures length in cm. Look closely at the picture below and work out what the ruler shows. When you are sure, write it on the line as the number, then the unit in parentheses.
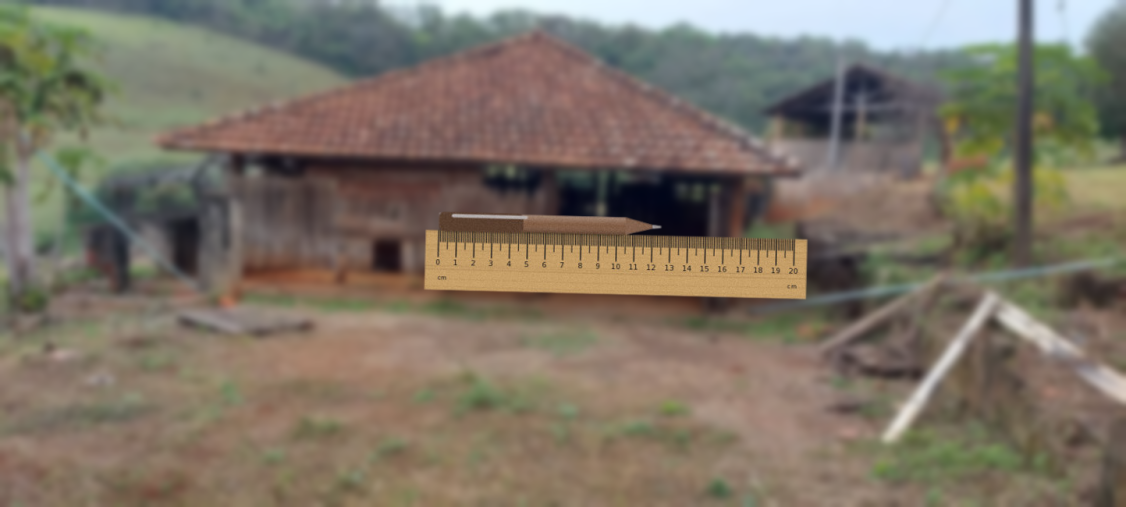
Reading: 12.5 (cm)
